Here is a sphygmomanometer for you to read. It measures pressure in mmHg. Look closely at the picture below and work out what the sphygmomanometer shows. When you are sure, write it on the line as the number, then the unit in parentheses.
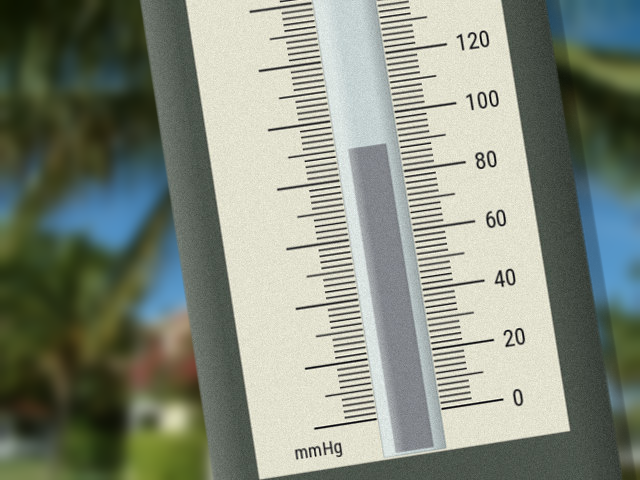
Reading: 90 (mmHg)
